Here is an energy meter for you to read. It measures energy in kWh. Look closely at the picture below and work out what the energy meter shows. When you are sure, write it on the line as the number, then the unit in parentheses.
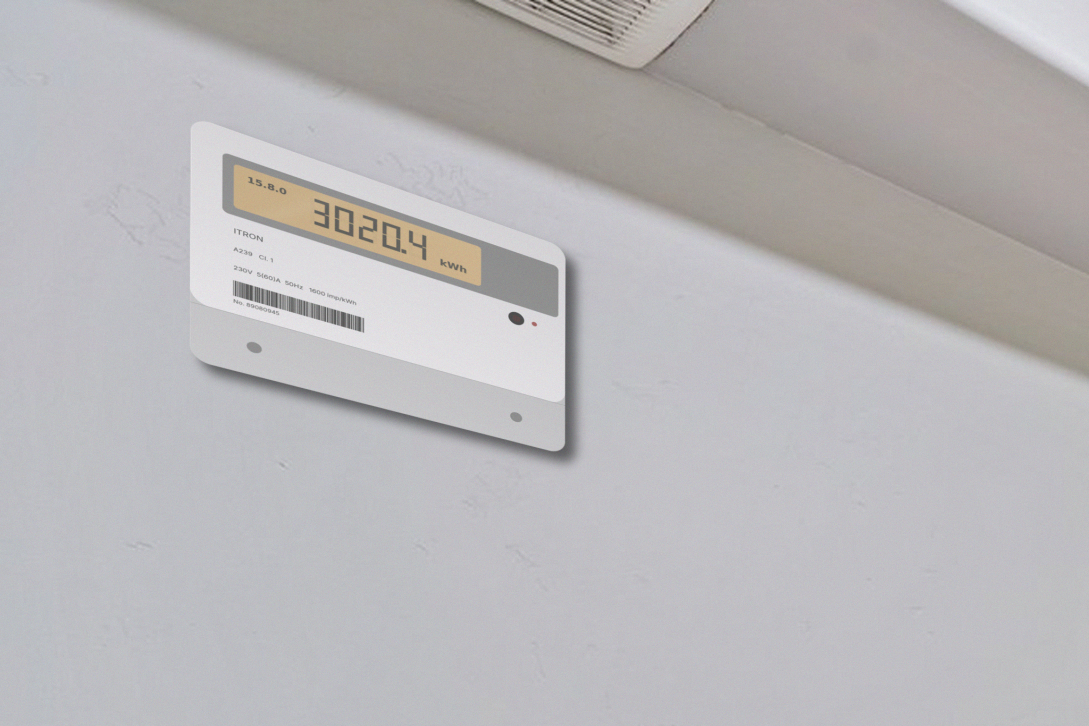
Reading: 3020.4 (kWh)
